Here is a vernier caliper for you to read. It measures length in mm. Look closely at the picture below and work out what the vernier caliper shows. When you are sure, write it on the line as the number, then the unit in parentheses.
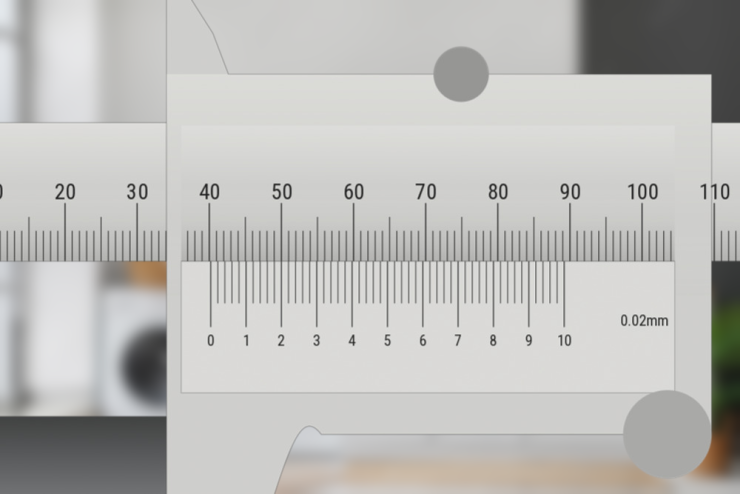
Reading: 40.2 (mm)
